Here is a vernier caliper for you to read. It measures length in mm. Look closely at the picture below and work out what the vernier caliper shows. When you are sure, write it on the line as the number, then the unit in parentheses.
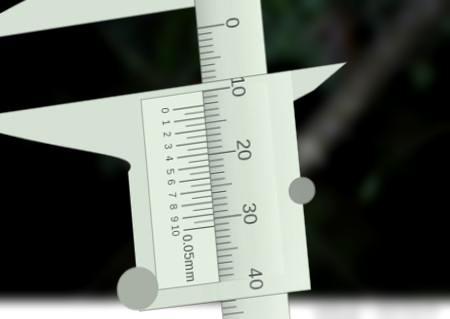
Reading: 12.2 (mm)
